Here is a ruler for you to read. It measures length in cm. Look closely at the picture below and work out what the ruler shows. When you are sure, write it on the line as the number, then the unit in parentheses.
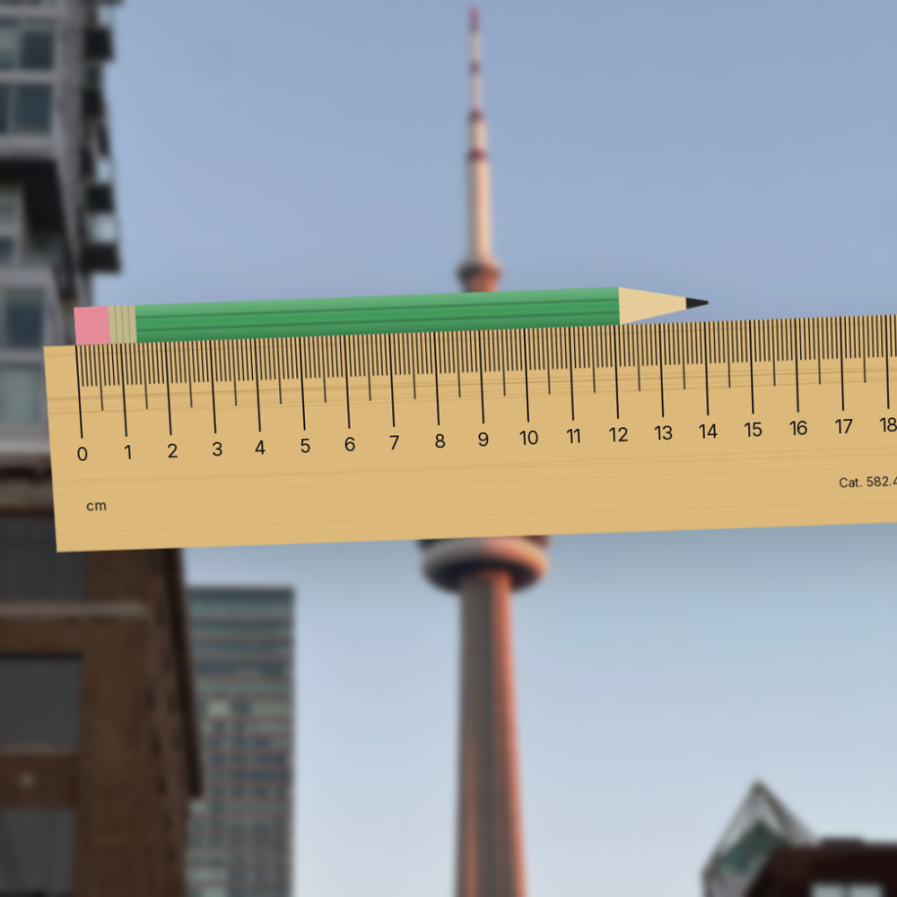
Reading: 14.1 (cm)
